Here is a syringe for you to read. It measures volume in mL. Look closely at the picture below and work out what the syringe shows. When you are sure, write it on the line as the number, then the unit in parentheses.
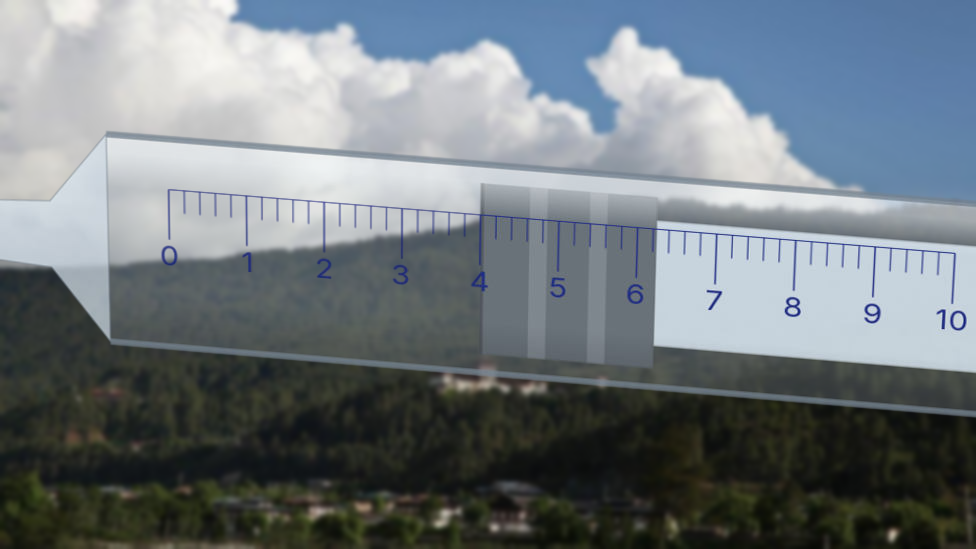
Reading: 4 (mL)
